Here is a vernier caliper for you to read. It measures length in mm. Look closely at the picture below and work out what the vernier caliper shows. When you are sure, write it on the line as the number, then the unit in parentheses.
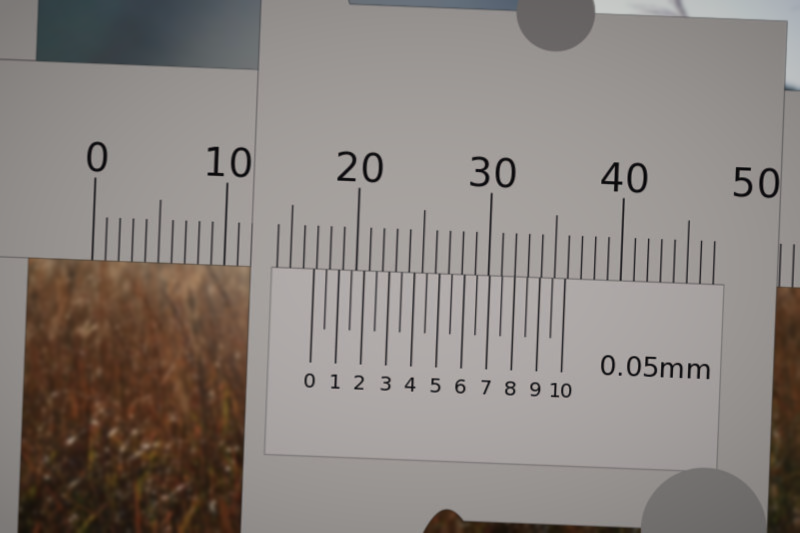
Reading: 16.8 (mm)
